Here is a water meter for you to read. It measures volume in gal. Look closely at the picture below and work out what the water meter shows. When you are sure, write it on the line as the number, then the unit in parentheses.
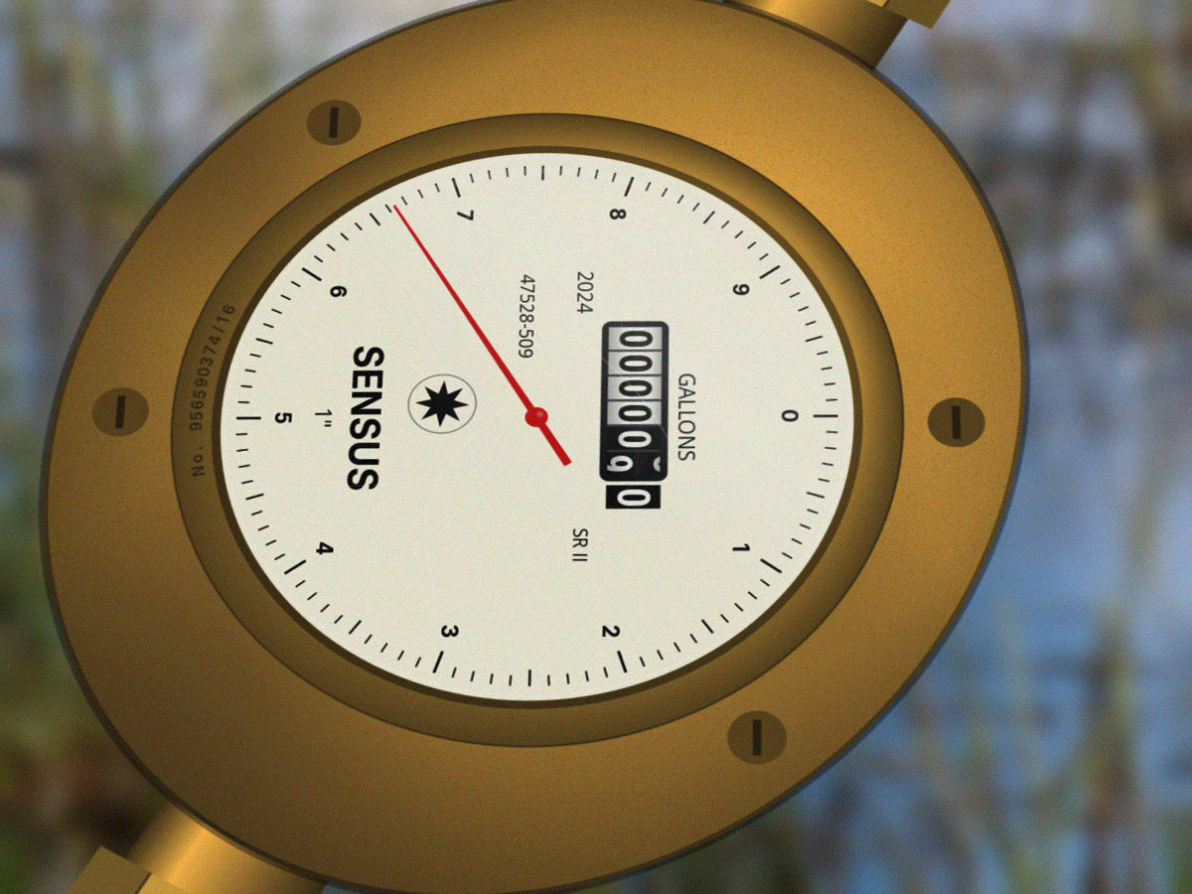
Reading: 86.6 (gal)
